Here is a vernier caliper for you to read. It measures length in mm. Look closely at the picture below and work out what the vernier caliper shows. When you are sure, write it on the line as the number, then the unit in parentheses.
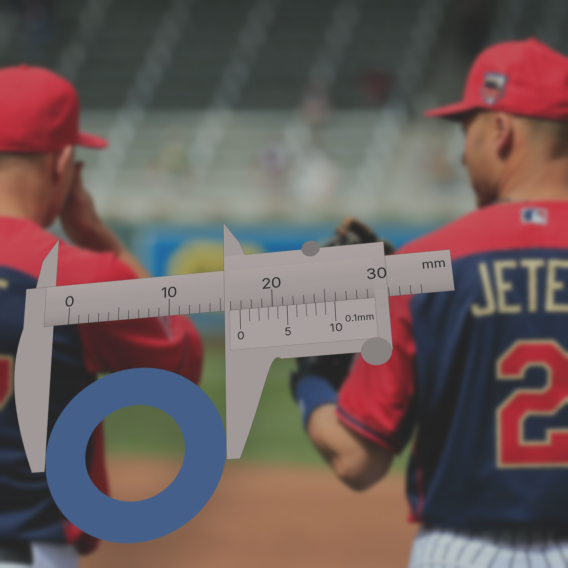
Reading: 16.9 (mm)
